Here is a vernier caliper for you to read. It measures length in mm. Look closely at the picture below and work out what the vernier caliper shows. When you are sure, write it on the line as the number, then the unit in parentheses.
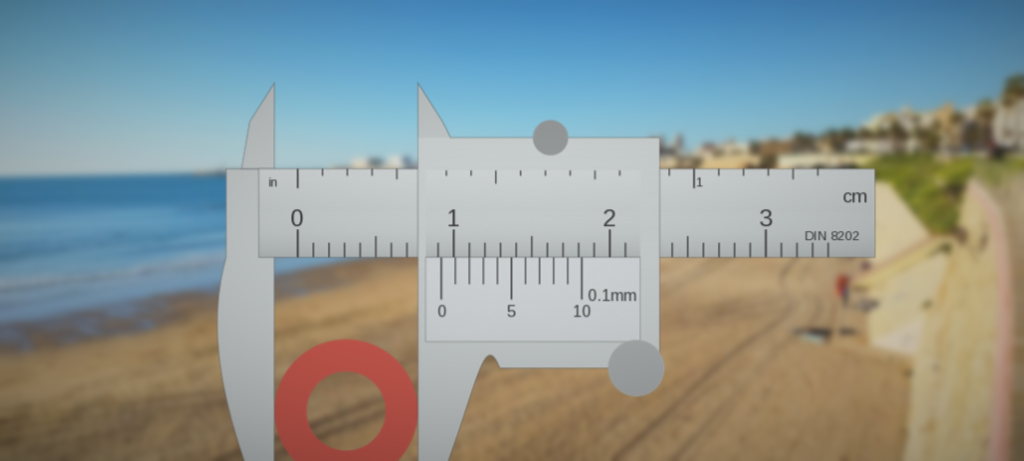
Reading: 9.2 (mm)
